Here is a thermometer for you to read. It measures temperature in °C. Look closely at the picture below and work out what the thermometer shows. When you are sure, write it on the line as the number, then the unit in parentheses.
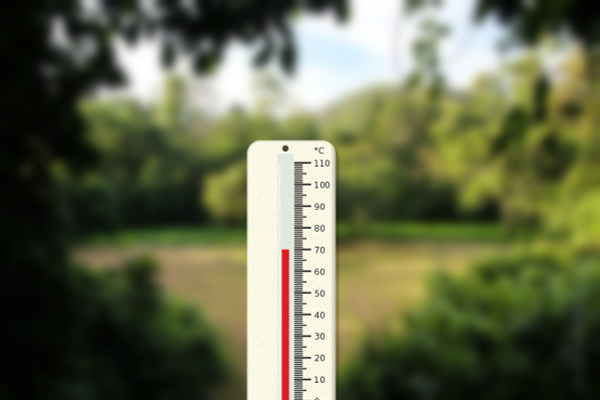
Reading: 70 (°C)
